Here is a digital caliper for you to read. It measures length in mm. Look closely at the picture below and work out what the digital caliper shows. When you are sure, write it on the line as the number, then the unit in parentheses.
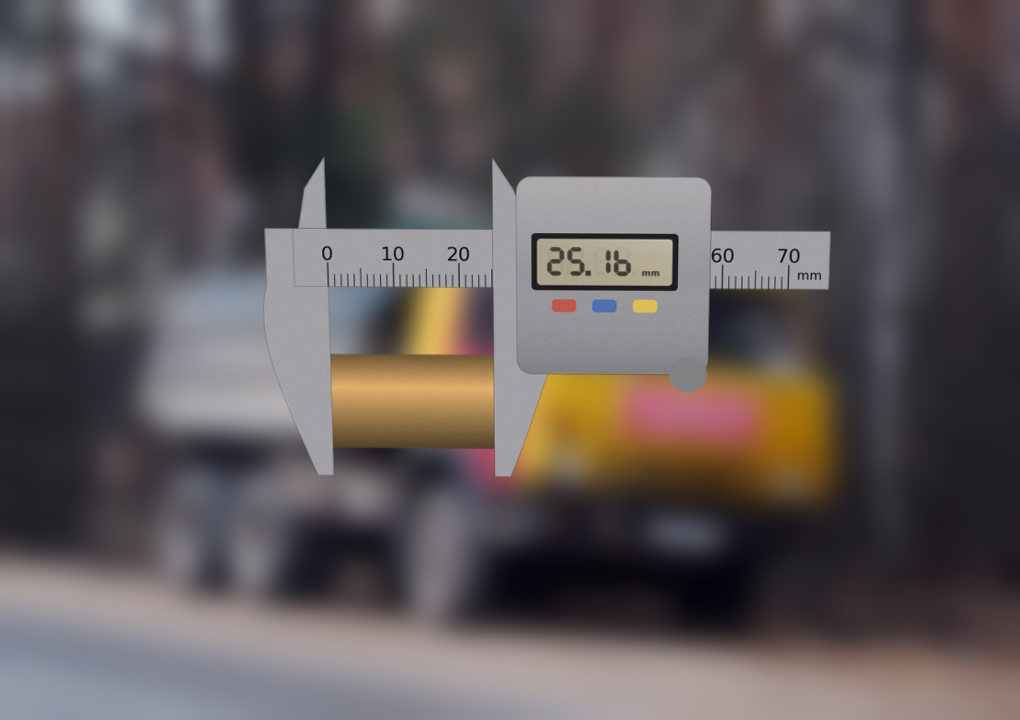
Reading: 25.16 (mm)
